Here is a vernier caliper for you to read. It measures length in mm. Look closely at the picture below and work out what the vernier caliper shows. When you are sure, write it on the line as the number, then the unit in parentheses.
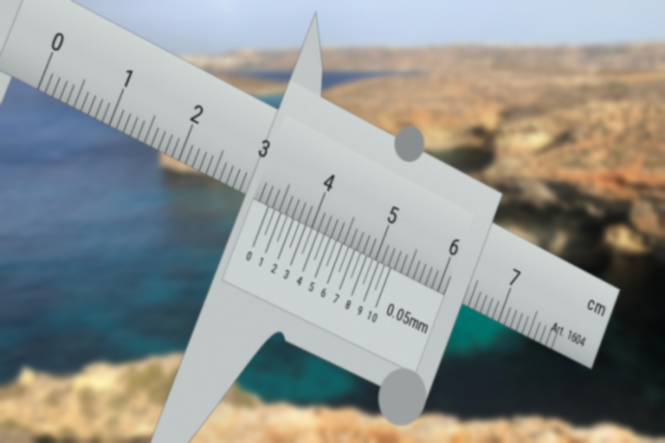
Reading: 33.4 (mm)
